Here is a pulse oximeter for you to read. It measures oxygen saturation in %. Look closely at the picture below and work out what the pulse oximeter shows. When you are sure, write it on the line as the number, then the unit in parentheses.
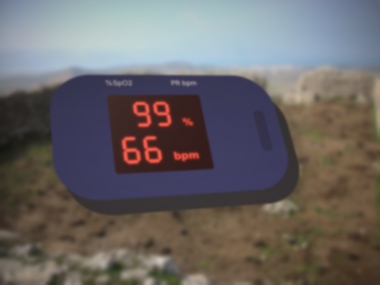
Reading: 99 (%)
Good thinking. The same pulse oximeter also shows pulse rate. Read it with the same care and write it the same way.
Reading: 66 (bpm)
